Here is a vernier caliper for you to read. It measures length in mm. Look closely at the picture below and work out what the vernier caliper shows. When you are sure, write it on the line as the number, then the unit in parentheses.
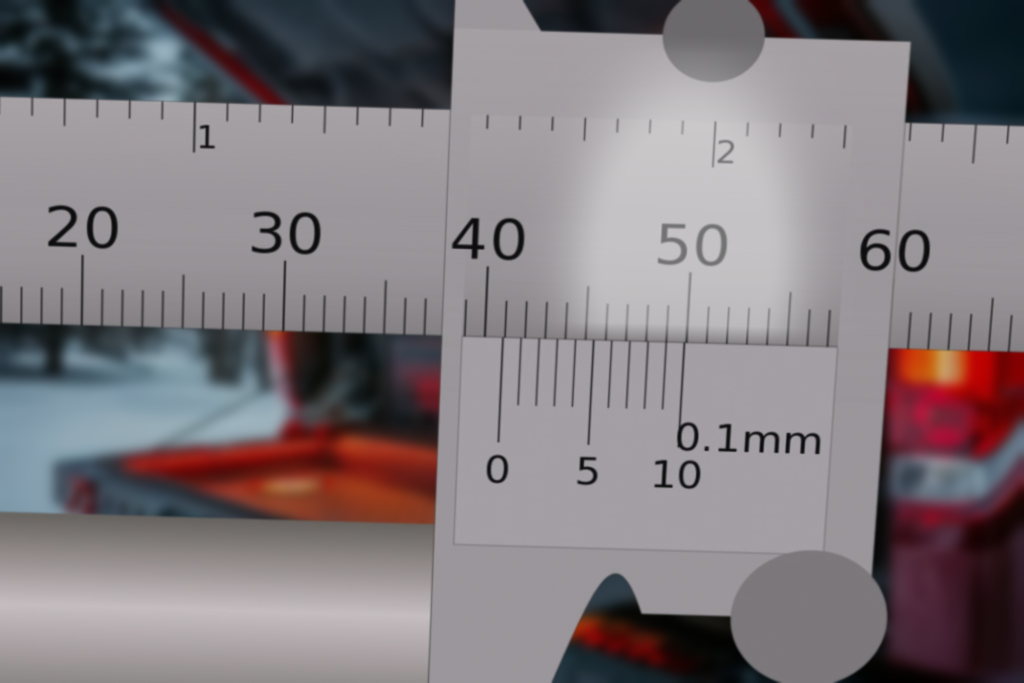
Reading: 40.9 (mm)
